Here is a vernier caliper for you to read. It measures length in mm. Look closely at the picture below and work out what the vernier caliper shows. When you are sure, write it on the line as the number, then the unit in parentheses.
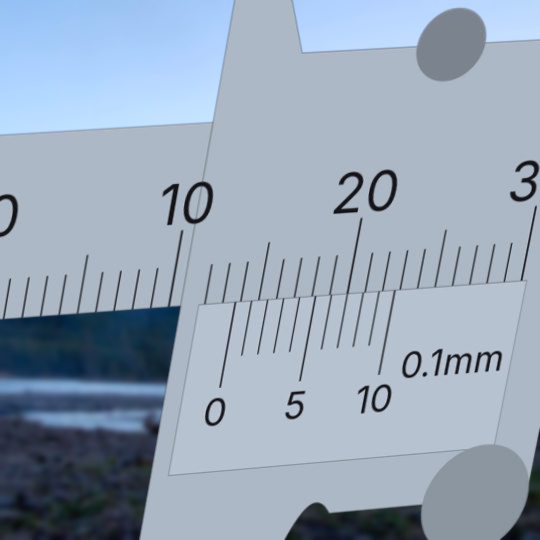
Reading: 13.7 (mm)
